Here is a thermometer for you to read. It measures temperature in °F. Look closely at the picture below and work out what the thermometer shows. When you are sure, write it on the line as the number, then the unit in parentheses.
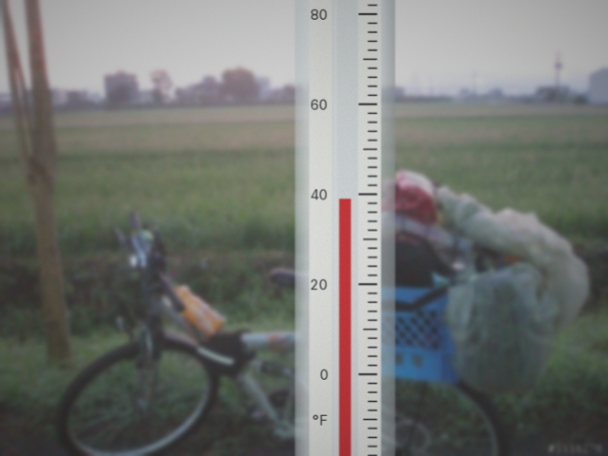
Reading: 39 (°F)
